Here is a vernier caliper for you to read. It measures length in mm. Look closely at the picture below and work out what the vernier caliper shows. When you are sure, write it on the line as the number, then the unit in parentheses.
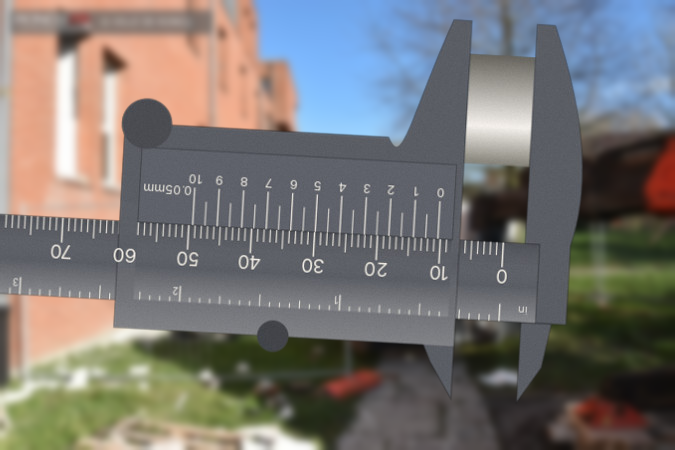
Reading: 10.4 (mm)
